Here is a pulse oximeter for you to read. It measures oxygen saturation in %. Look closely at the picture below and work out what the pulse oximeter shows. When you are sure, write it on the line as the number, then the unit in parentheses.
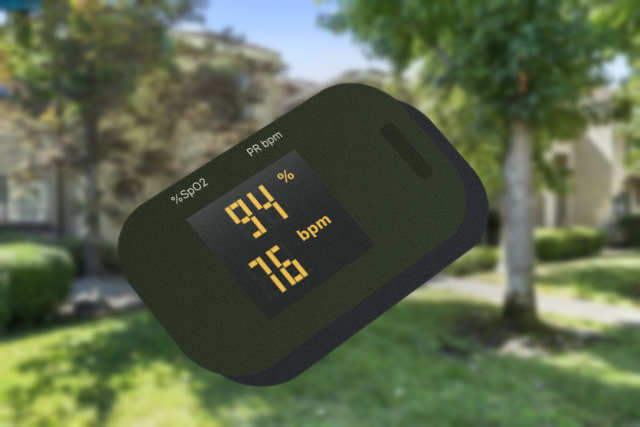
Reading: 94 (%)
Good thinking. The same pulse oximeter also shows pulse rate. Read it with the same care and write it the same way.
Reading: 76 (bpm)
